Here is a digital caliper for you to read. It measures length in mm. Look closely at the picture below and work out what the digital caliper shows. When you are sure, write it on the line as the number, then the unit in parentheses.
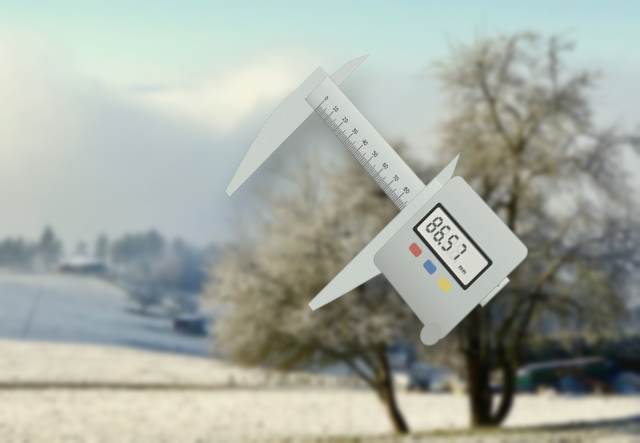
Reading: 86.57 (mm)
